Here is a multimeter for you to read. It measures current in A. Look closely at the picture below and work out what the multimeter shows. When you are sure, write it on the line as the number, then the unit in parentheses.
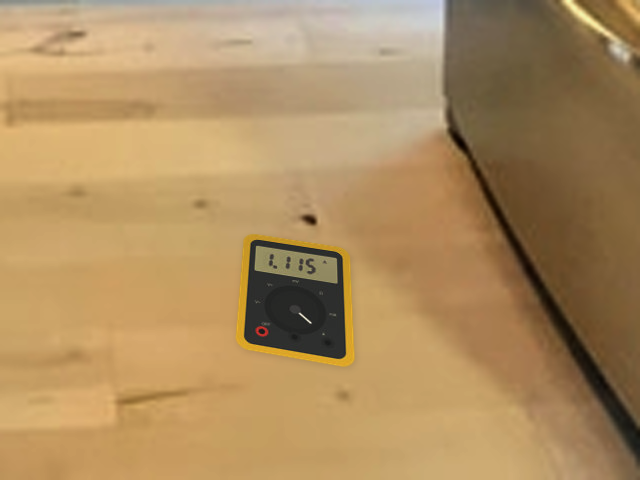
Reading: 1.115 (A)
